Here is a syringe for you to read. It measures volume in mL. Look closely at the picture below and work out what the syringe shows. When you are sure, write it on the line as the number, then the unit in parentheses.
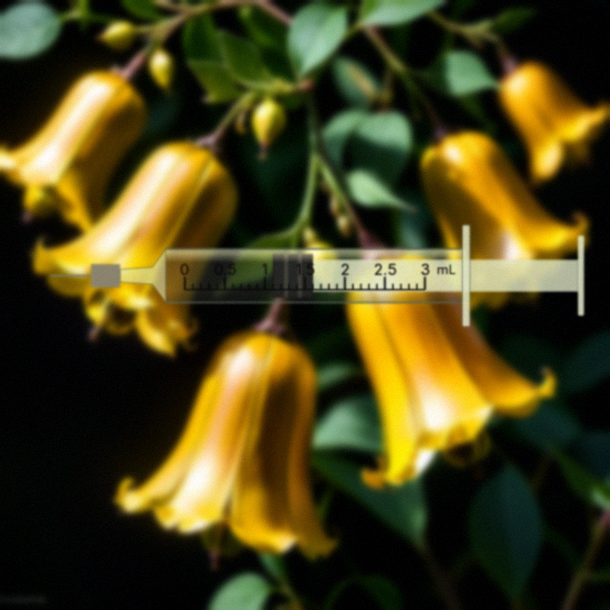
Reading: 1.1 (mL)
